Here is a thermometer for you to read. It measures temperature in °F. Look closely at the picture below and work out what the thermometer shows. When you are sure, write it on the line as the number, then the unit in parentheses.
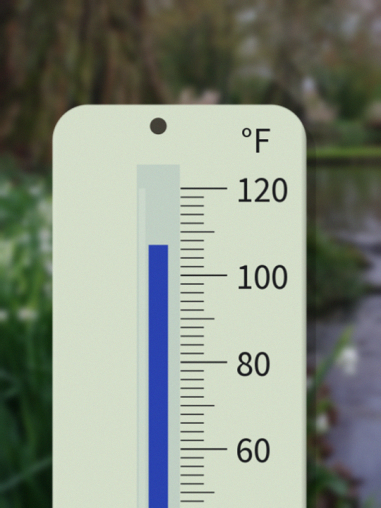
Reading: 107 (°F)
